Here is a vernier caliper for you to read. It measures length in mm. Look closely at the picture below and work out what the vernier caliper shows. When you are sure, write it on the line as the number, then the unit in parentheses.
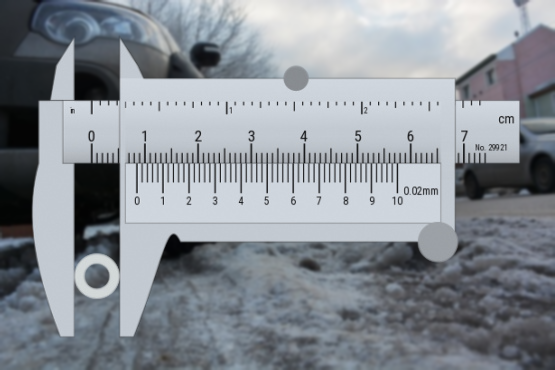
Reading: 8.5 (mm)
